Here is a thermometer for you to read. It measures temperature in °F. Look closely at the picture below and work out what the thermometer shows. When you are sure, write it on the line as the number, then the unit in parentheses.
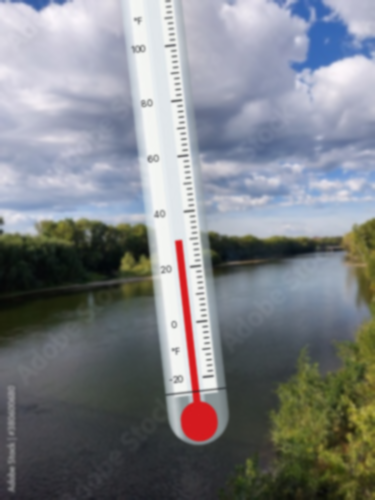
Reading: 30 (°F)
